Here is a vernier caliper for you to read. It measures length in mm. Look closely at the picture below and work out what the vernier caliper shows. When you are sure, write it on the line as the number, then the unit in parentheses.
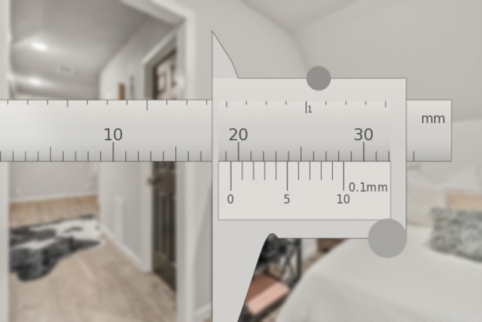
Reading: 19.4 (mm)
